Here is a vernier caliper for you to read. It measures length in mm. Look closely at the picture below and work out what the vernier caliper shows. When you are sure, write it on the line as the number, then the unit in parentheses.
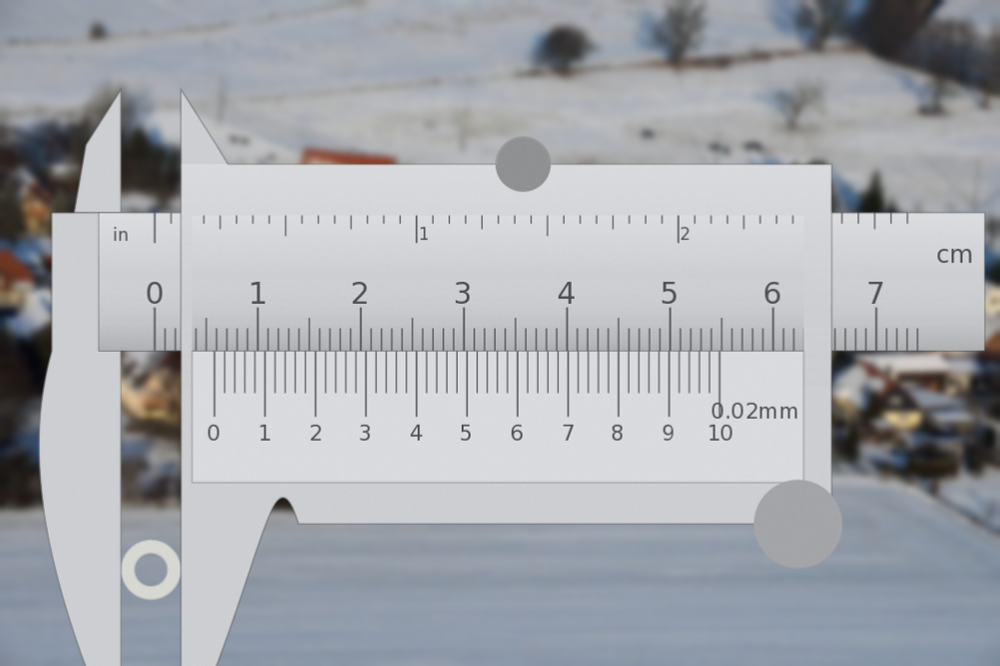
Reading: 5.8 (mm)
